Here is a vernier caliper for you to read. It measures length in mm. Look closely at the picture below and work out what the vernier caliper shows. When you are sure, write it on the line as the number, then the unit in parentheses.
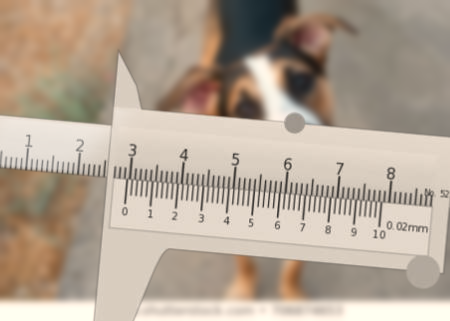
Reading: 29.5 (mm)
